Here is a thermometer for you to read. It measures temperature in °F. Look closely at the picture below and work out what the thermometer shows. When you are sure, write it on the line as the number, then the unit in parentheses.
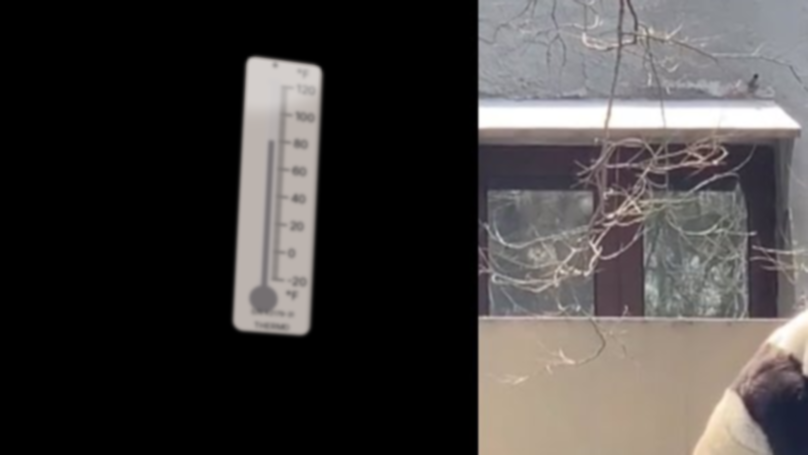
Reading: 80 (°F)
